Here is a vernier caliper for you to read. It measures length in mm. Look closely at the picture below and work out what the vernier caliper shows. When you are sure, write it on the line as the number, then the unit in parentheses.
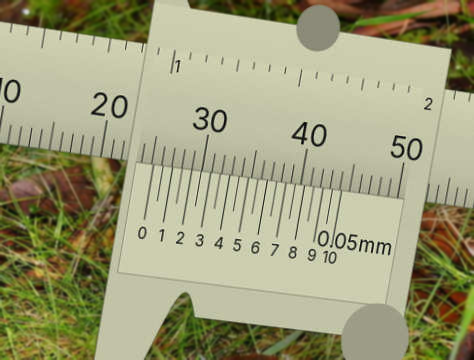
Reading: 25.2 (mm)
